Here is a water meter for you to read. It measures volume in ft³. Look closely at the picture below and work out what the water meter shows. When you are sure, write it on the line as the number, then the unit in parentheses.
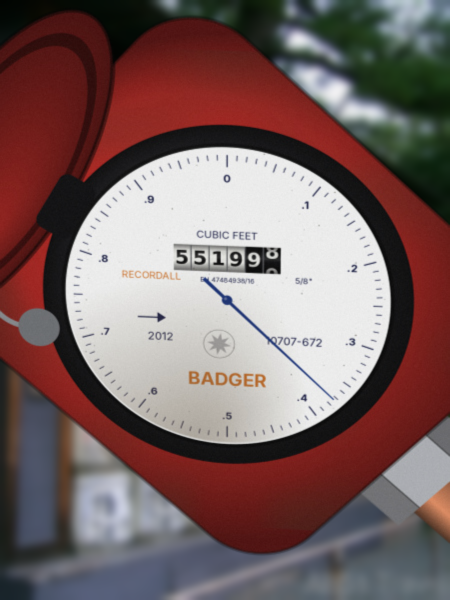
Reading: 551998.37 (ft³)
